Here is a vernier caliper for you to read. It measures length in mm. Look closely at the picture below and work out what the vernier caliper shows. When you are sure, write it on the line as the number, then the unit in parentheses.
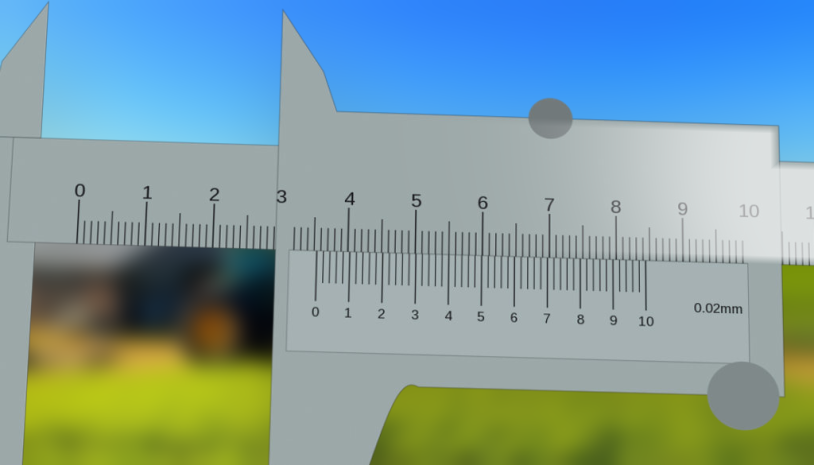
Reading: 35.4 (mm)
